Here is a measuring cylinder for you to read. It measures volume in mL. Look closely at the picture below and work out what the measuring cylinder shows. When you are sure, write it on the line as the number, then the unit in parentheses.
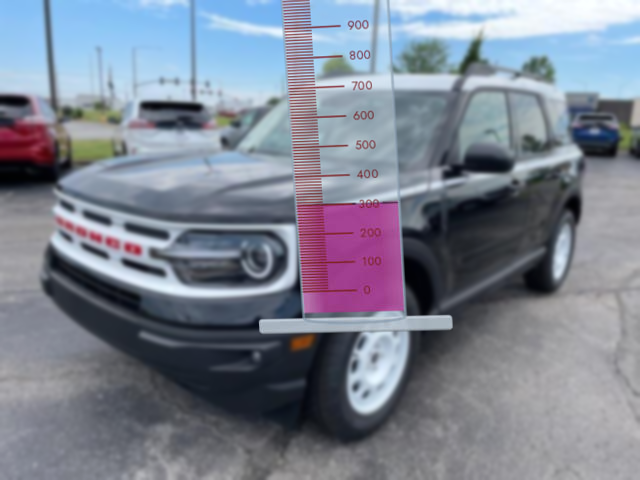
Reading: 300 (mL)
